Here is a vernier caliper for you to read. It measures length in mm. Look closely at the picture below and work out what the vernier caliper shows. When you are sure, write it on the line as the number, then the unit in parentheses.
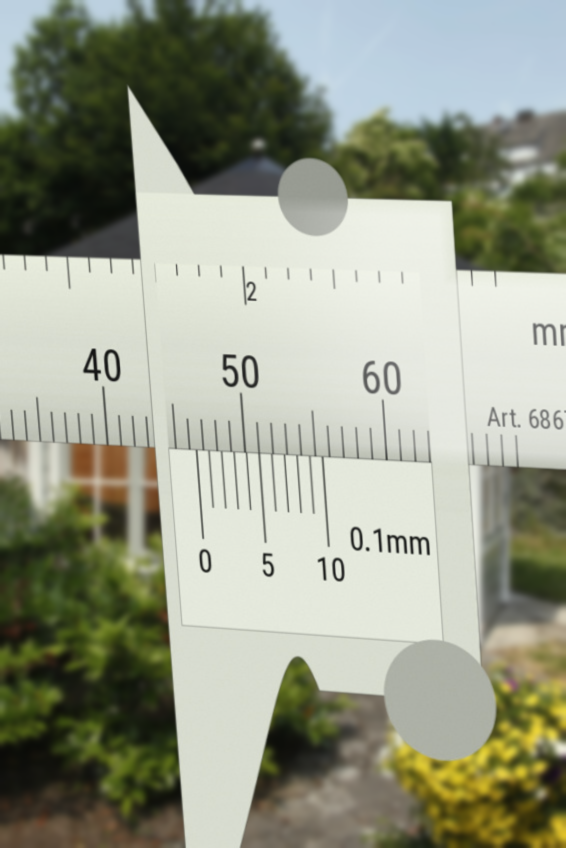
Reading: 46.5 (mm)
